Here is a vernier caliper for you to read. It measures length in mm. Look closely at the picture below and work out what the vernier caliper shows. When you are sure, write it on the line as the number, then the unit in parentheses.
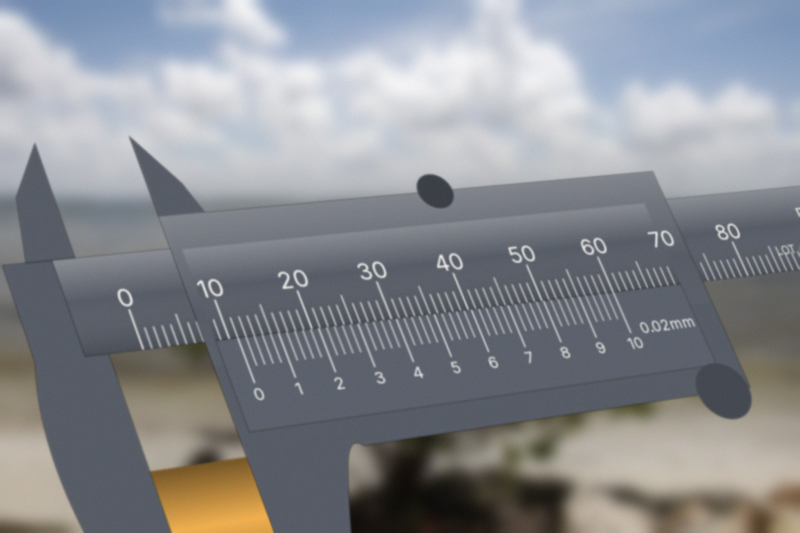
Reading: 11.0 (mm)
